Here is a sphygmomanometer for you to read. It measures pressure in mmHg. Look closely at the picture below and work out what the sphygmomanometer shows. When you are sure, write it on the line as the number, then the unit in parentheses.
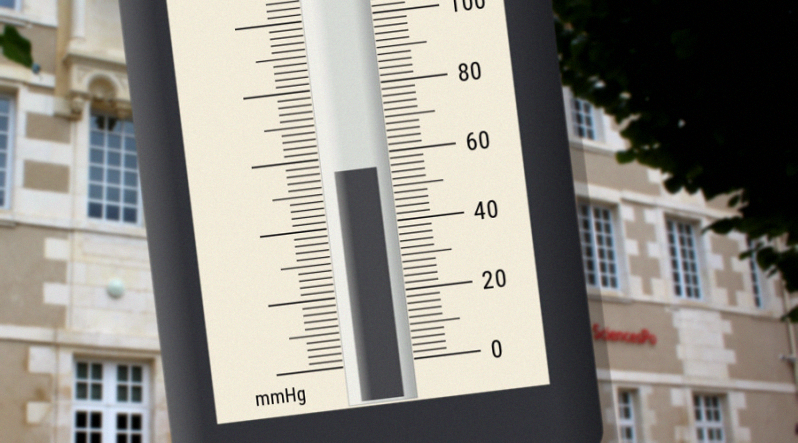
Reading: 56 (mmHg)
